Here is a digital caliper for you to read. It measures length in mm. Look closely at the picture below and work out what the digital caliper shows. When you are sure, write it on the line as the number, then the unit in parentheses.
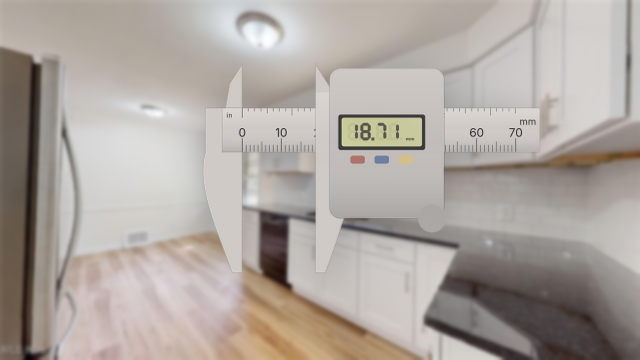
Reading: 18.71 (mm)
